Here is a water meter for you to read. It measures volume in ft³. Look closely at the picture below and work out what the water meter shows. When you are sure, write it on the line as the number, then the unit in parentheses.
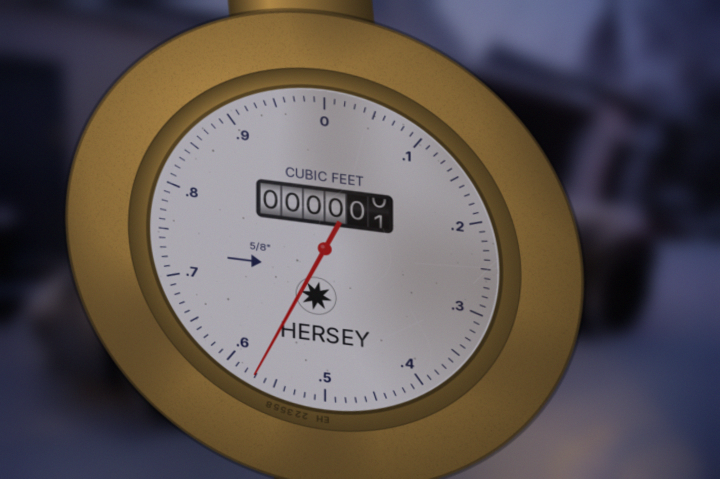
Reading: 0.57 (ft³)
